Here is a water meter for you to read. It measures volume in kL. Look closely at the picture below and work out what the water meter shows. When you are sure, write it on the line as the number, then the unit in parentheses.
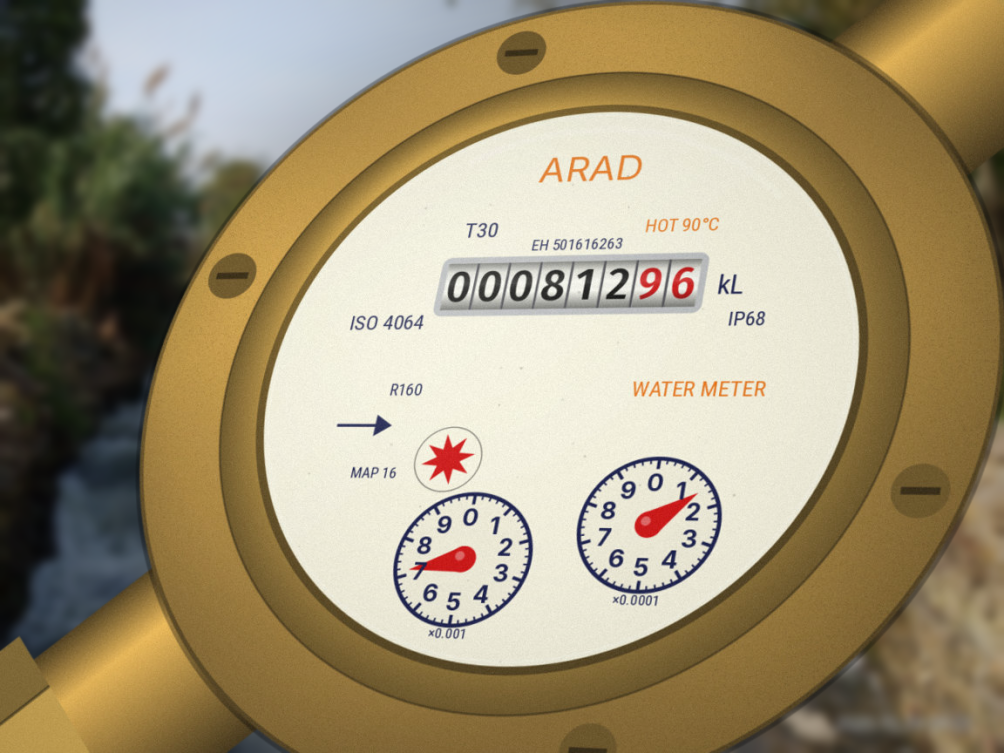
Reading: 812.9671 (kL)
